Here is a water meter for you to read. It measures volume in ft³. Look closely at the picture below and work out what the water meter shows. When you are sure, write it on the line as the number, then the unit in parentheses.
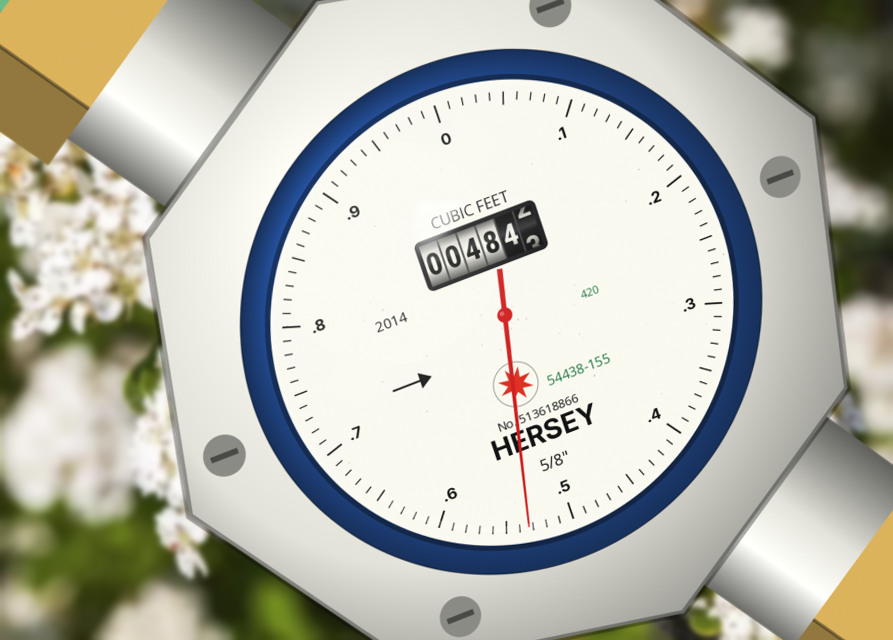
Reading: 4842.53 (ft³)
